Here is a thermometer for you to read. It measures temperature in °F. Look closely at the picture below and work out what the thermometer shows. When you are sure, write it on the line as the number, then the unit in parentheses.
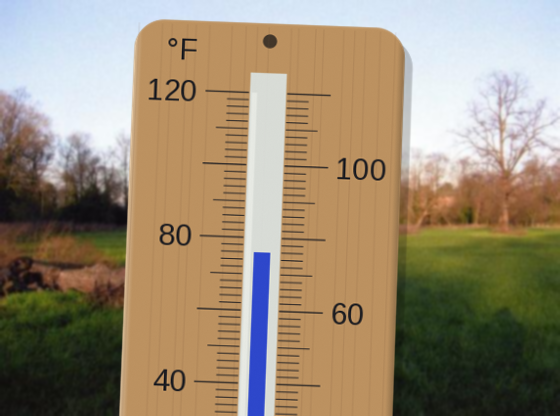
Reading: 76 (°F)
